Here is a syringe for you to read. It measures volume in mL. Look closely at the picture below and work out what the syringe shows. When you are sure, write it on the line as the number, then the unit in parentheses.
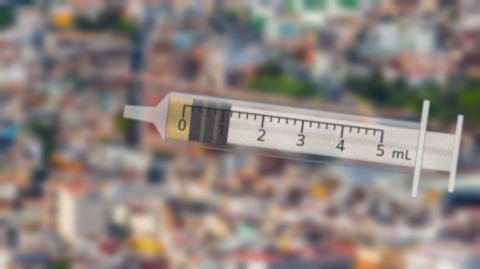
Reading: 0.2 (mL)
